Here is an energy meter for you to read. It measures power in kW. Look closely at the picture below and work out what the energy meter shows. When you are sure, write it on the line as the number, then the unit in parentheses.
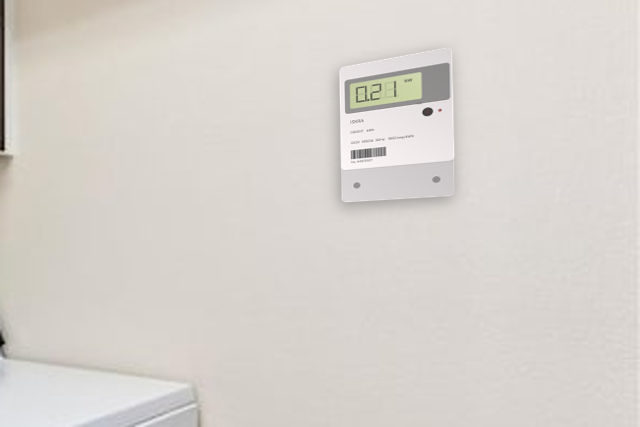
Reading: 0.21 (kW)
